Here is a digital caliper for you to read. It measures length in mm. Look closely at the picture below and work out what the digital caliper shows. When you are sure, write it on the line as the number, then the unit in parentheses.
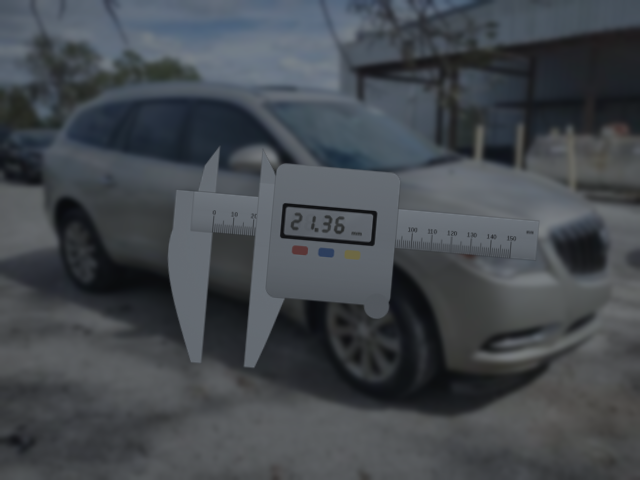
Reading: 21.36 (mm)
